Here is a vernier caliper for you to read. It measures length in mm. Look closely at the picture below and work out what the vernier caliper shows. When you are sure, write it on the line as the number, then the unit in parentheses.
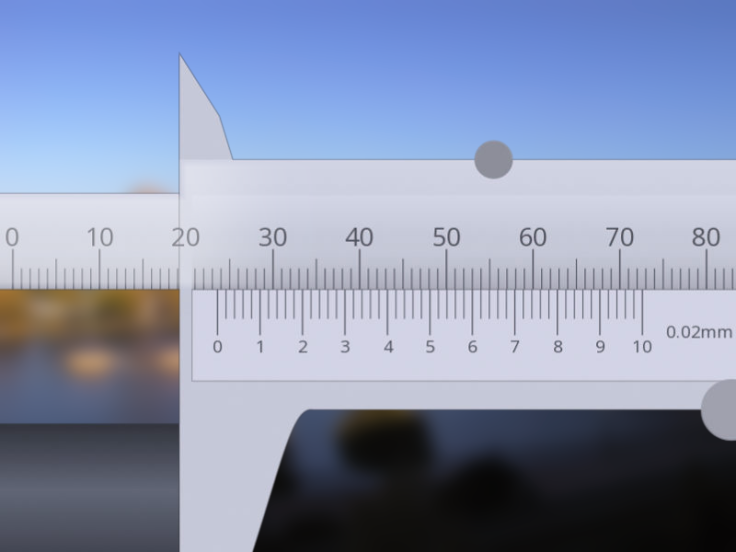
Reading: 23.6 (mm)
